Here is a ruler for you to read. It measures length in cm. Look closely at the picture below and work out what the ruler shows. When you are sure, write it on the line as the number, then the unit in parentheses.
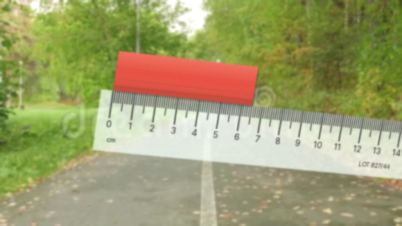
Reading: 6.5 (cm)
